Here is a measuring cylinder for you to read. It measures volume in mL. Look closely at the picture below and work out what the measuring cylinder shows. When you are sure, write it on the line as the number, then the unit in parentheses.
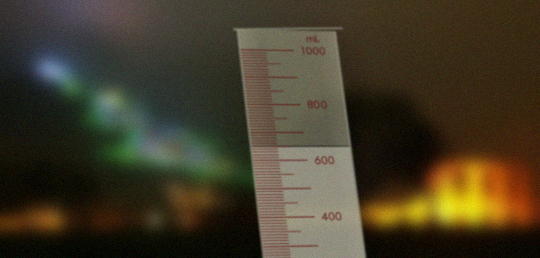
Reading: 650 (mL)
